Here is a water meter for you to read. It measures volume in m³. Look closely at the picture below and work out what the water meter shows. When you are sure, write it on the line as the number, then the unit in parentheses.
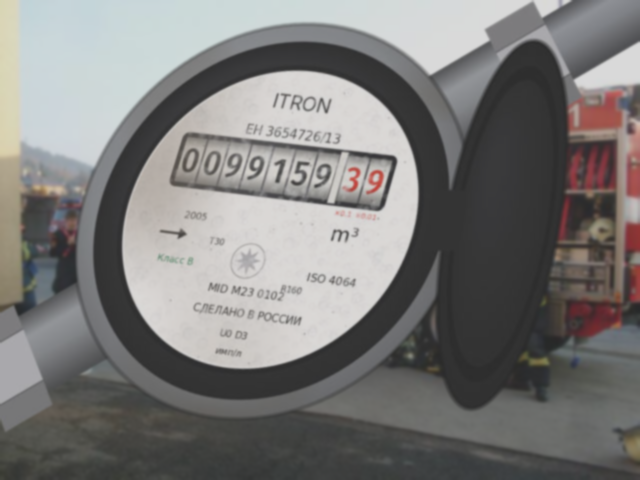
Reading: 99159.39 (m³)
